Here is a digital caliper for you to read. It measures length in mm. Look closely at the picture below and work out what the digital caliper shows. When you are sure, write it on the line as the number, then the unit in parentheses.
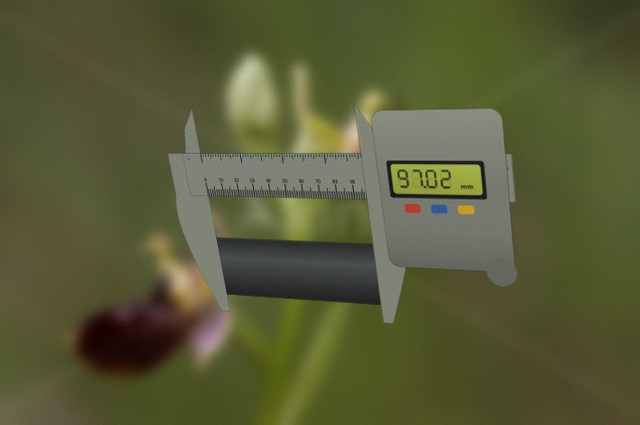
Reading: 97.02 (mm)
